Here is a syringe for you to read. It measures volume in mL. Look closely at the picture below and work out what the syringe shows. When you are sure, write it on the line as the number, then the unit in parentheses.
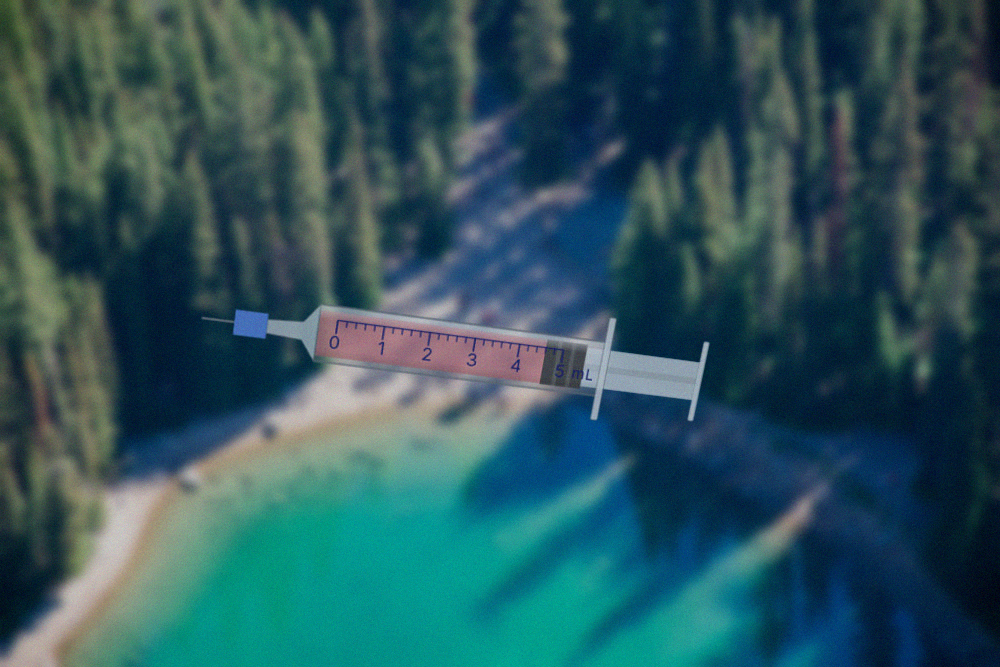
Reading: 4.6 (mL)
